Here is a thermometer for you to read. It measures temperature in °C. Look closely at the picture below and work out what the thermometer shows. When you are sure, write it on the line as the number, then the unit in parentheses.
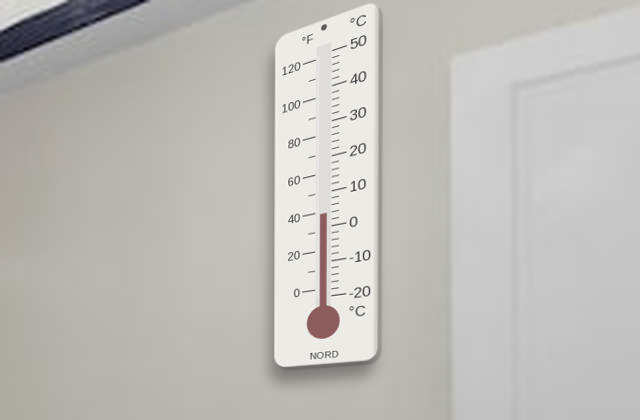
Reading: 4 (°C)
